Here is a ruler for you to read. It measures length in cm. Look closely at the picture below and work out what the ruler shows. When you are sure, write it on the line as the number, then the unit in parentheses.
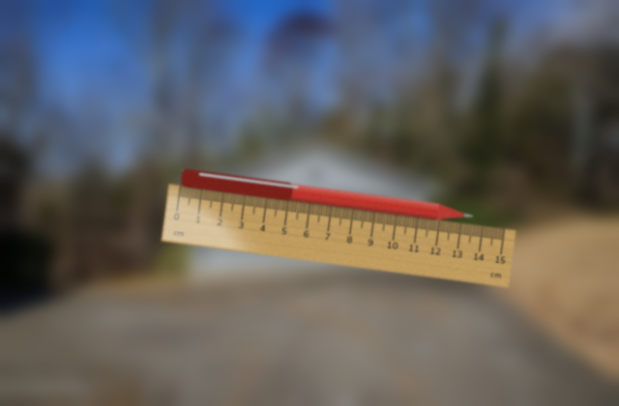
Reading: 13.5 (cm)
